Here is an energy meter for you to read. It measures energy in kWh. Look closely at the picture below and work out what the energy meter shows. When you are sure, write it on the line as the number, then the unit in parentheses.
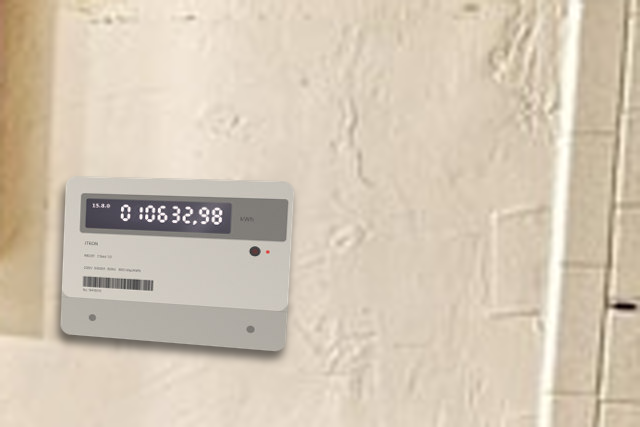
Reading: 10632.98 (kWh)
